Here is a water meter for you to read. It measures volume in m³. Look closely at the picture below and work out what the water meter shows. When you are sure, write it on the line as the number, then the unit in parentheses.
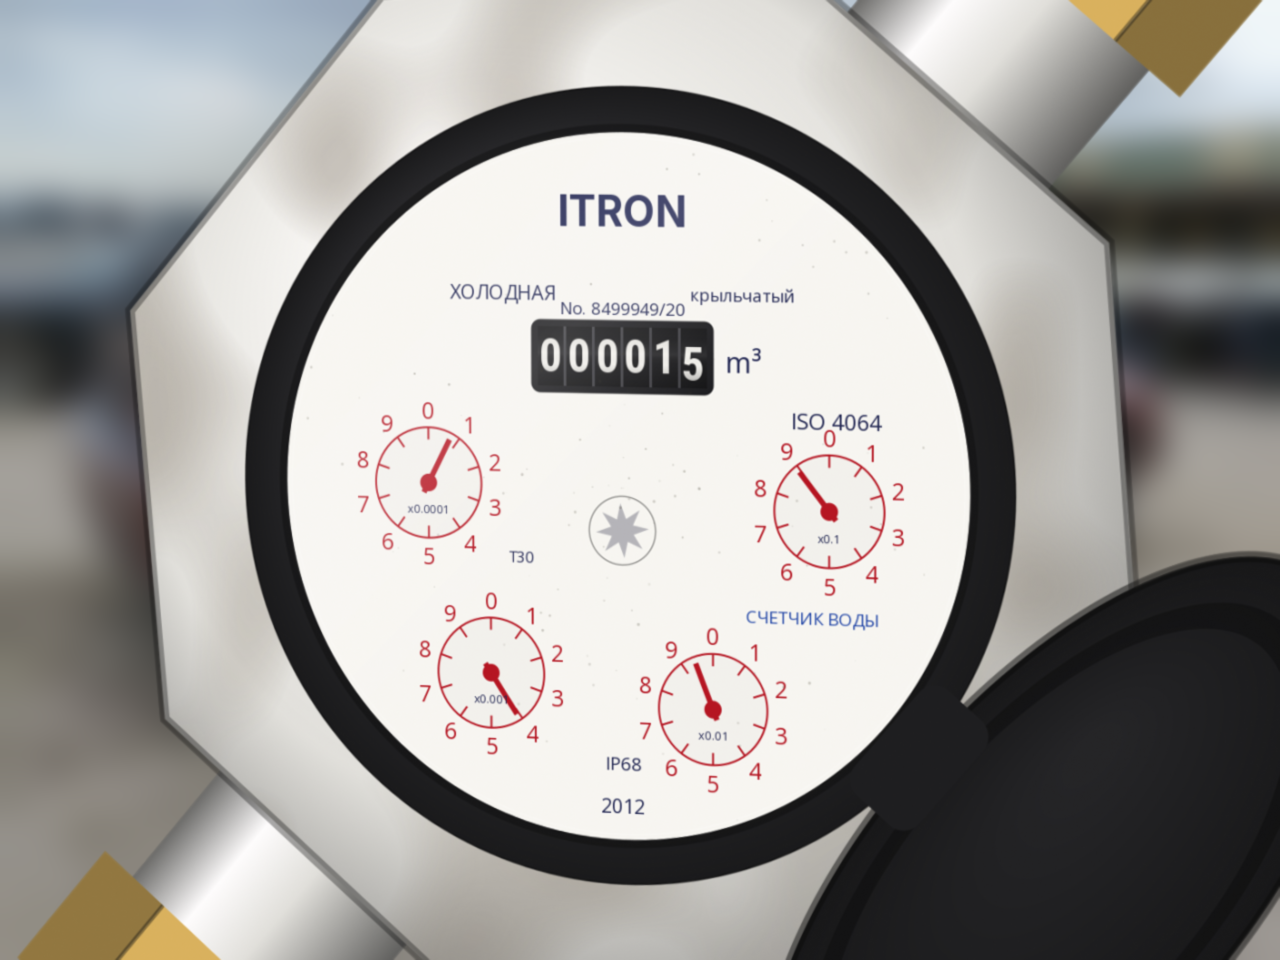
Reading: 14.8940 (m³)
